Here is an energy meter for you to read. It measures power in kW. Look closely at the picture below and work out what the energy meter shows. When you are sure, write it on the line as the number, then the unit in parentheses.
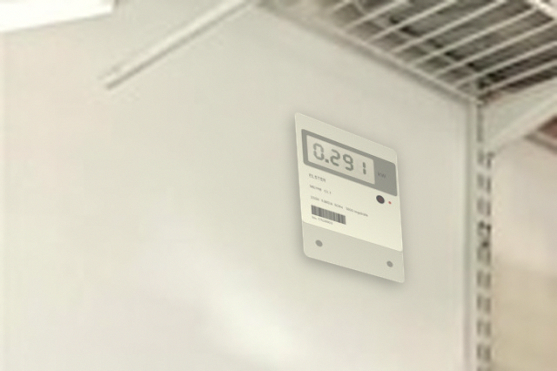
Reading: 0.291 (kW)
